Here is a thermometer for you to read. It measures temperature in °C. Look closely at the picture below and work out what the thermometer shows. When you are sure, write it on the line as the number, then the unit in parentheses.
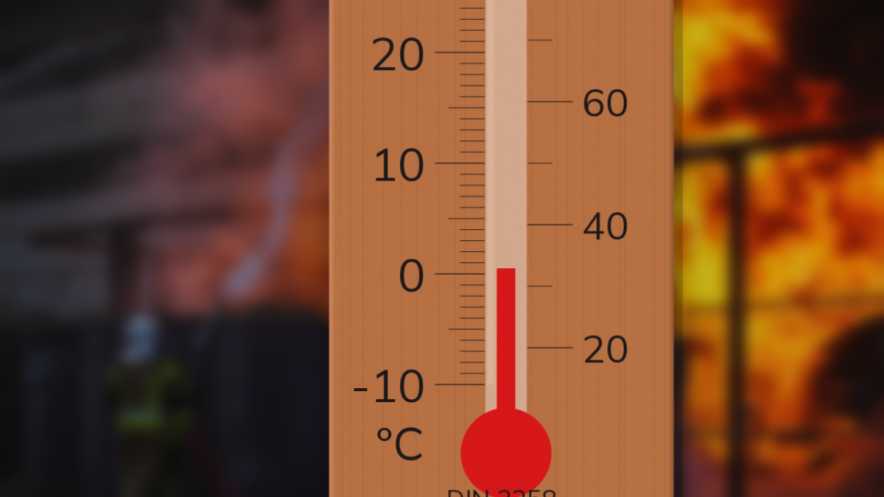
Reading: 0.5 (°C)
